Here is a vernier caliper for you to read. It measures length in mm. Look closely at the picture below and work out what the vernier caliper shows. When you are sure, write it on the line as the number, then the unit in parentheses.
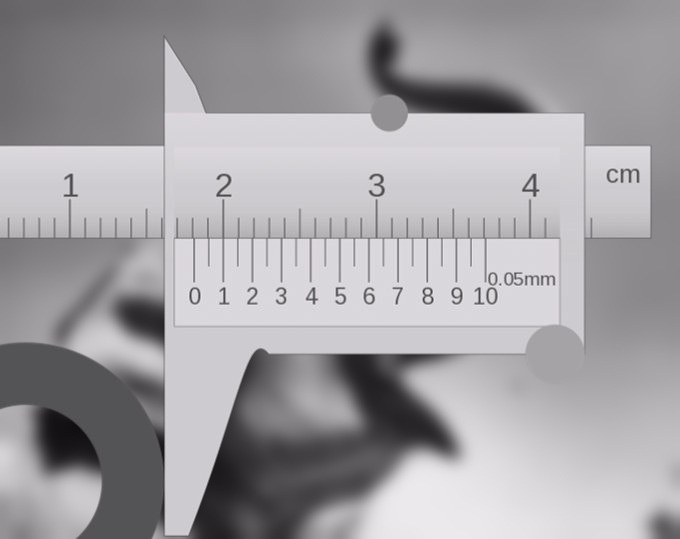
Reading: 18.1 (mm)
